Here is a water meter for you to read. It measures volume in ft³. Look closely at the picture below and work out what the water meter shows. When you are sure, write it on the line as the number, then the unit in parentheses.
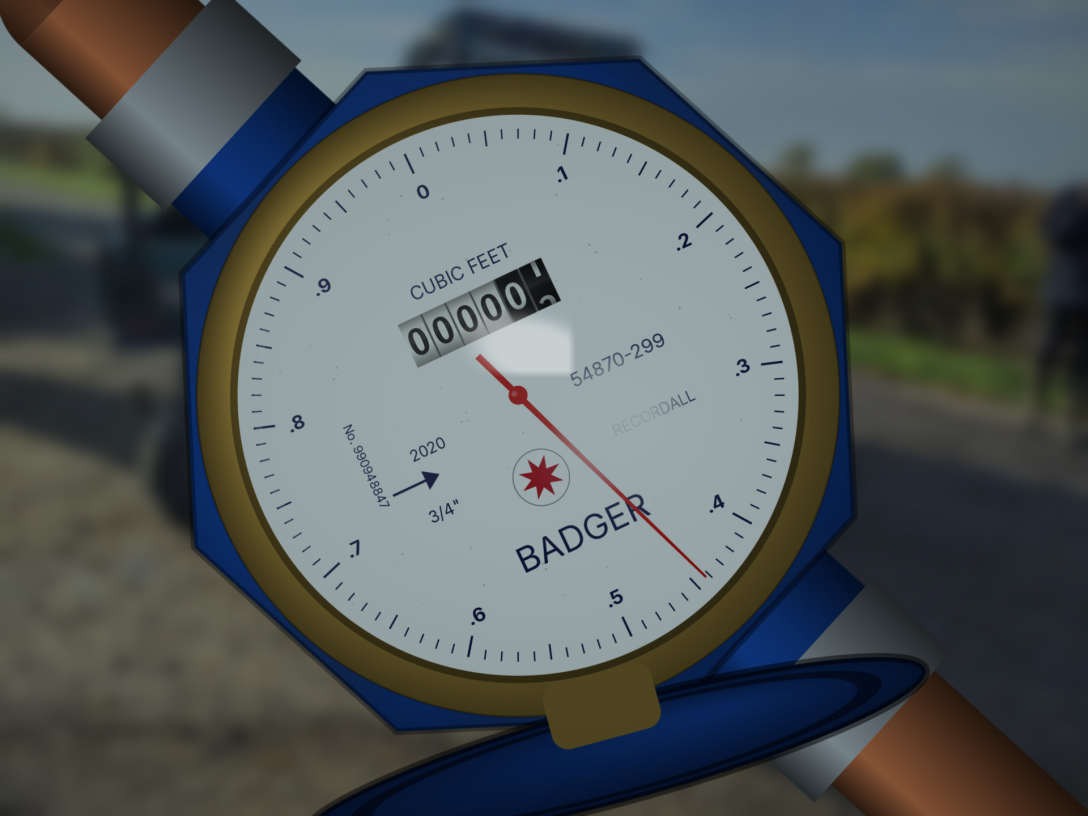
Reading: 1.44 (ft³)
